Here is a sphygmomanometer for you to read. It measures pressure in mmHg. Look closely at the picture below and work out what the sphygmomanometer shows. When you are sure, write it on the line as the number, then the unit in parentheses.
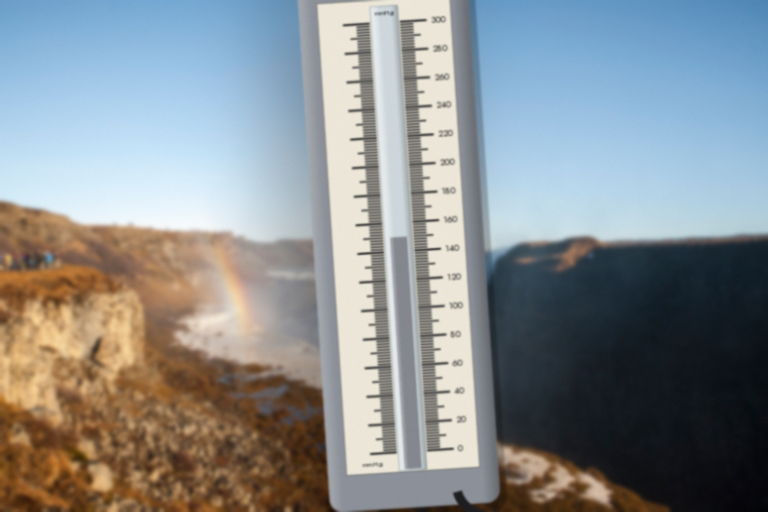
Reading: 150 (mmHg)
